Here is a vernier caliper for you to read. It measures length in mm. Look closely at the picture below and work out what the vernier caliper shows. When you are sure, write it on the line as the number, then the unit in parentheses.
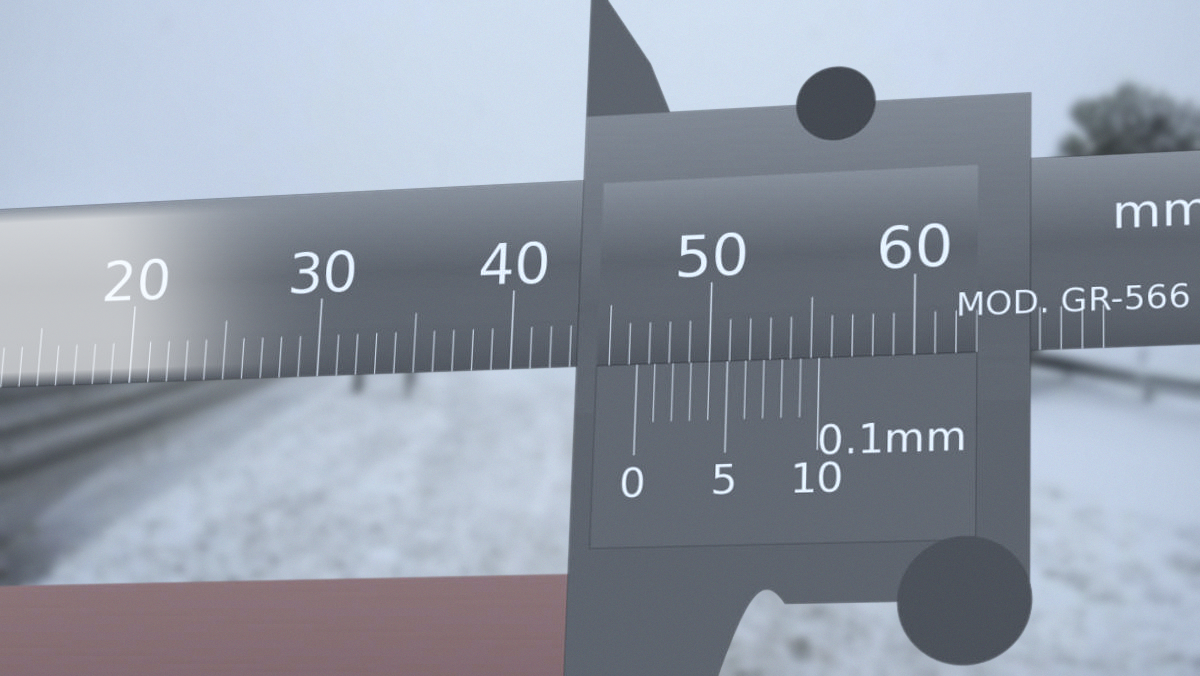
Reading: 46.4 (mm)
